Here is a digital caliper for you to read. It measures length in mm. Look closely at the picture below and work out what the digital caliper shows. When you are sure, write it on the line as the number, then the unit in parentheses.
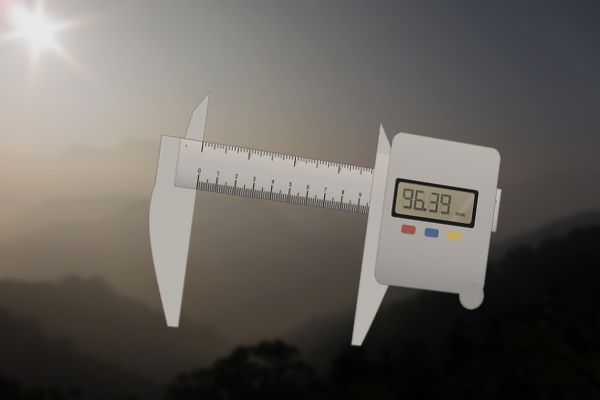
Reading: 96.39 (mm)
